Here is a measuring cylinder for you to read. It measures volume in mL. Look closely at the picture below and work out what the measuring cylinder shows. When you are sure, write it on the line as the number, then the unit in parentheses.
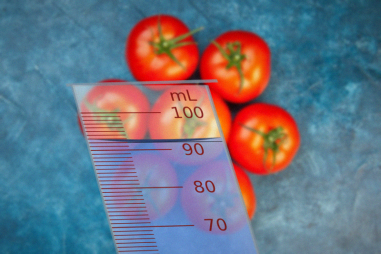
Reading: 92 (mL)
